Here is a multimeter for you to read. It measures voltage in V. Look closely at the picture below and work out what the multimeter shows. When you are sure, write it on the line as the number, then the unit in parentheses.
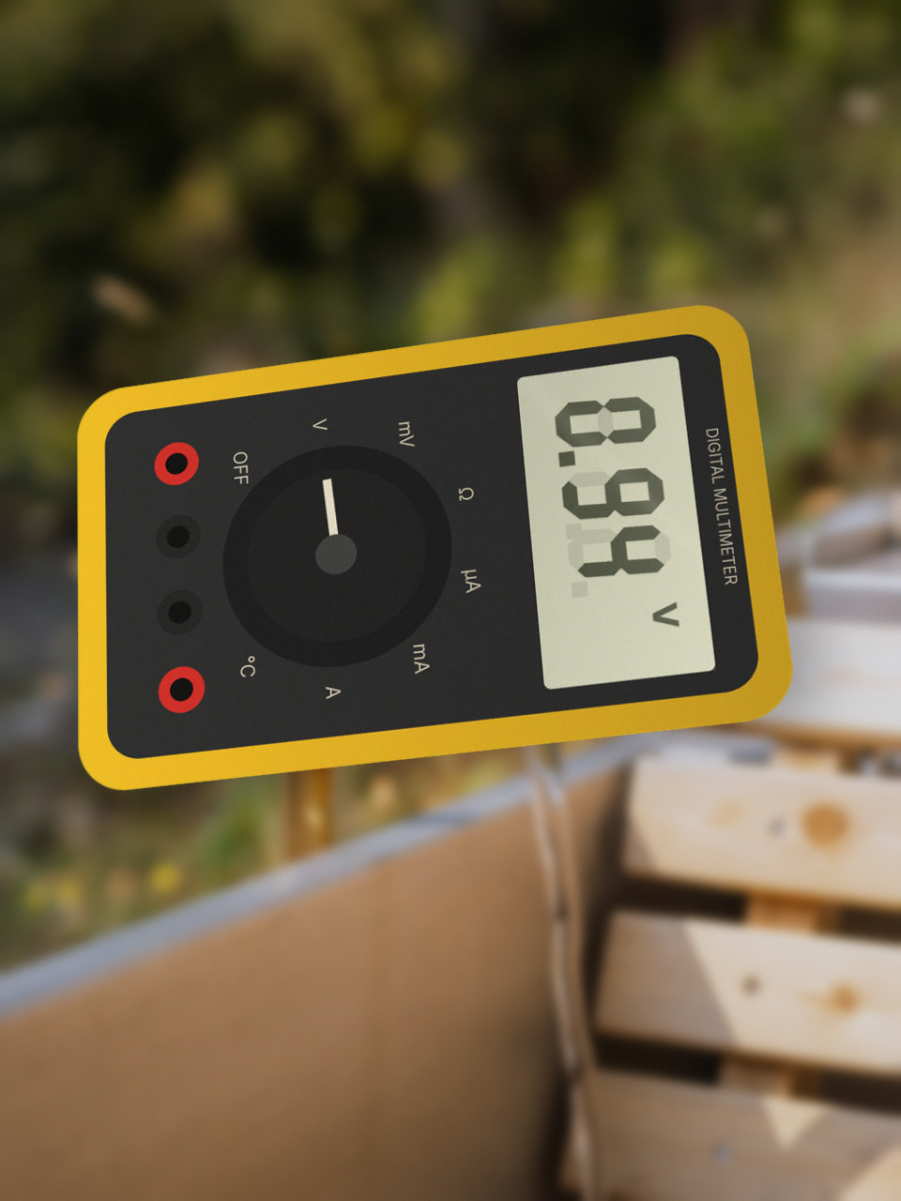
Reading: 0.94 (V)
